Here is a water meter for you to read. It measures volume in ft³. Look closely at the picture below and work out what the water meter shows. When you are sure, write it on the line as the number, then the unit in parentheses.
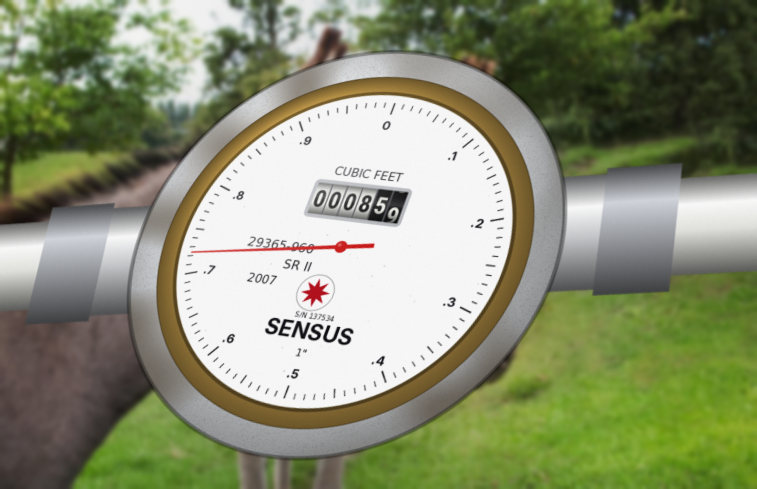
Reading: 858.72 (ft³)
